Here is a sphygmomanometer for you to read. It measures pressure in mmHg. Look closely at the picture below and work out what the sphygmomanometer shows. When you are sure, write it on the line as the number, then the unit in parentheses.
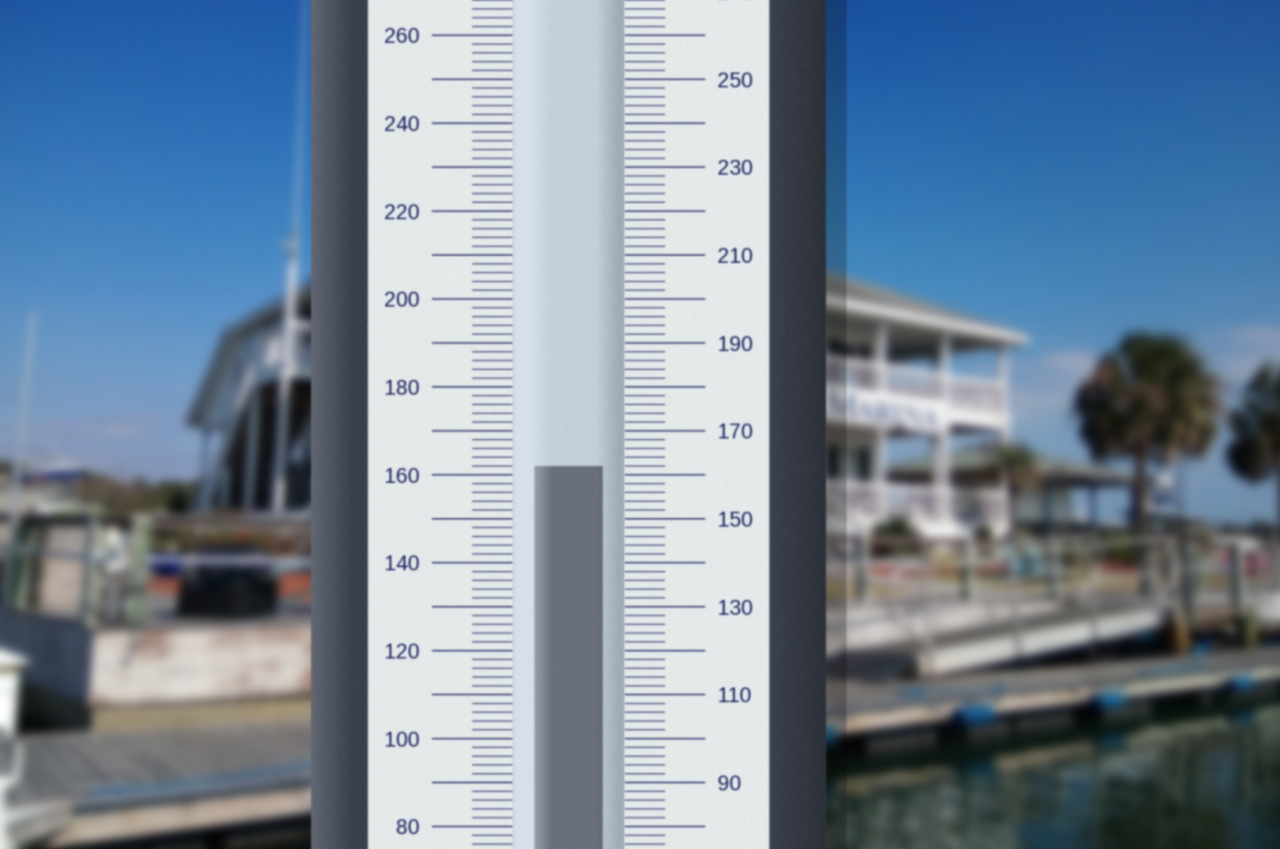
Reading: 162 (mmHg)
